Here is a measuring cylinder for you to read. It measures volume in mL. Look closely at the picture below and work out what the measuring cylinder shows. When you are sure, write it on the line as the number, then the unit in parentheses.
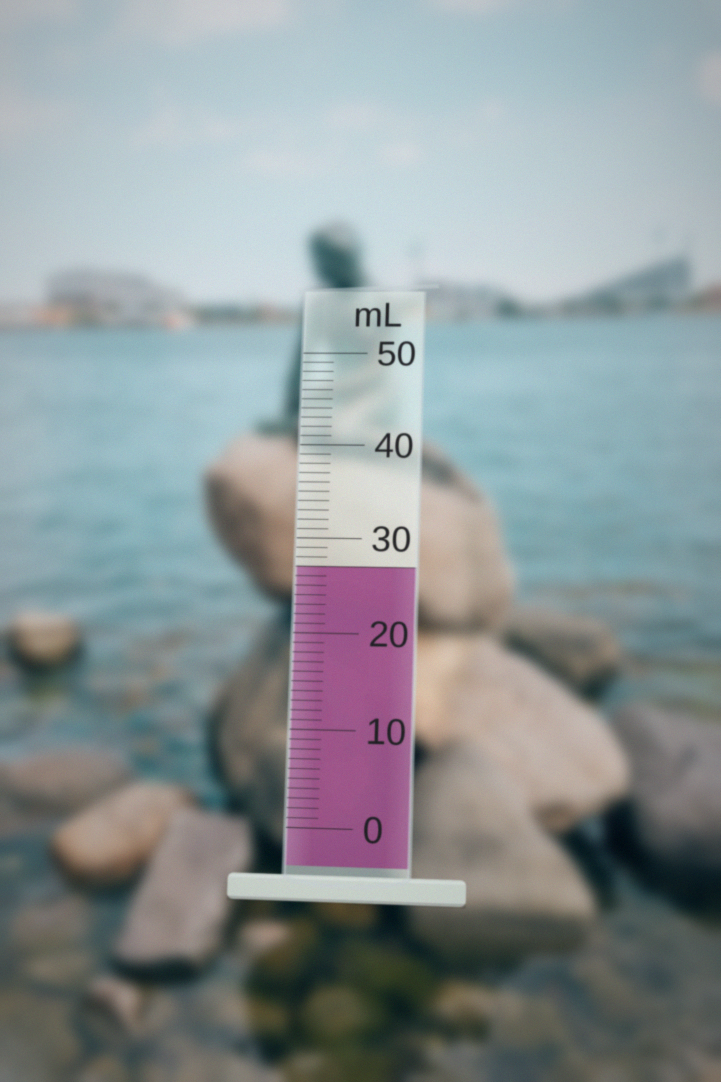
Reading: 27 (mL)
